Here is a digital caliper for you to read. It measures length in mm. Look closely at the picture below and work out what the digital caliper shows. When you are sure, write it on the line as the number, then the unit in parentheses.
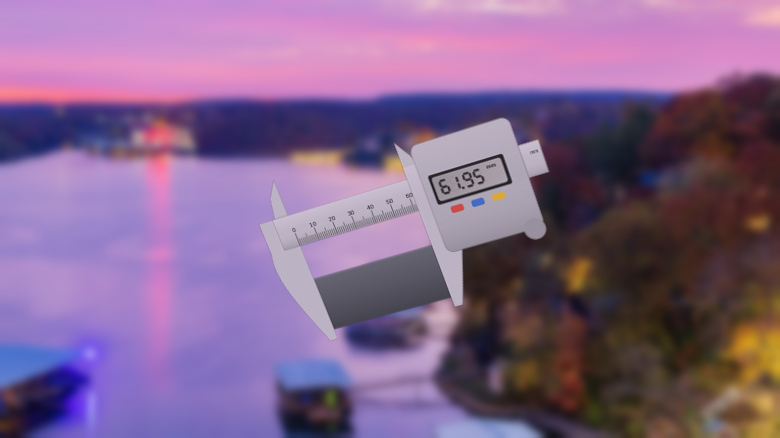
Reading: 61.95 (mm)
